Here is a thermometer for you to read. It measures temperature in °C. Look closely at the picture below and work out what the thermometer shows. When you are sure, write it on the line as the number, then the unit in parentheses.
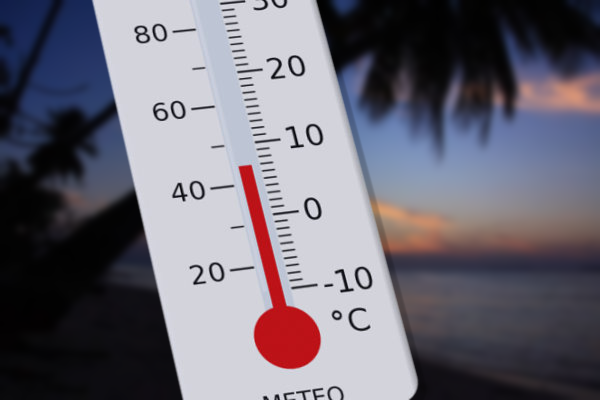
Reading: 7 (°C)
